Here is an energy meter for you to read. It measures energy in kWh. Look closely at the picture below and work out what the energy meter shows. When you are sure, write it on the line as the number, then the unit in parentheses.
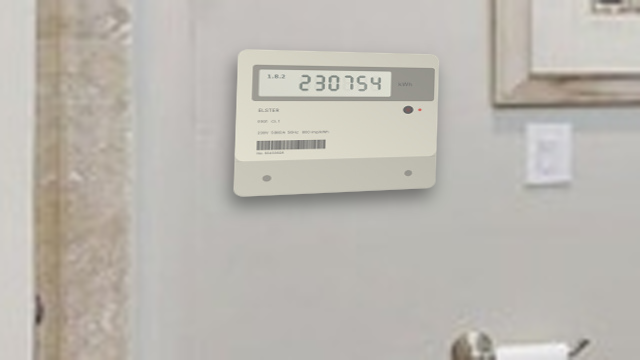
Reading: 230754 (kWh)
